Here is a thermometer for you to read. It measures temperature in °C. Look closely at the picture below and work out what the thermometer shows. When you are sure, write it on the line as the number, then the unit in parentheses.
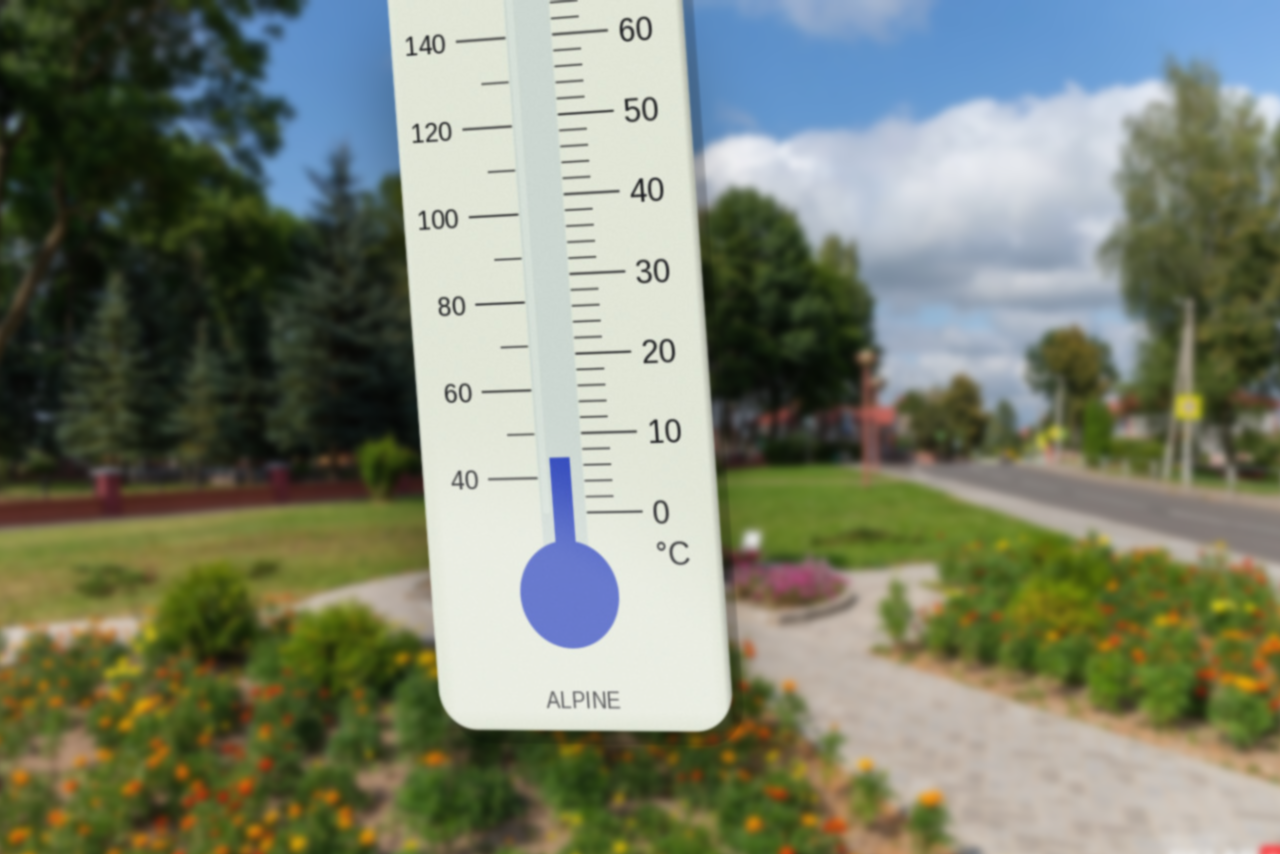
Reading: 7 (°C)
